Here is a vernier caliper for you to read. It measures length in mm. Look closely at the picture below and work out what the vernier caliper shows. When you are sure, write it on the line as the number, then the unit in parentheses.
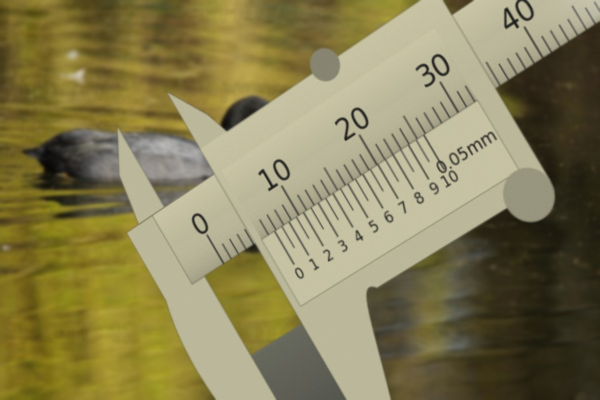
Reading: 6.8 (mm)
